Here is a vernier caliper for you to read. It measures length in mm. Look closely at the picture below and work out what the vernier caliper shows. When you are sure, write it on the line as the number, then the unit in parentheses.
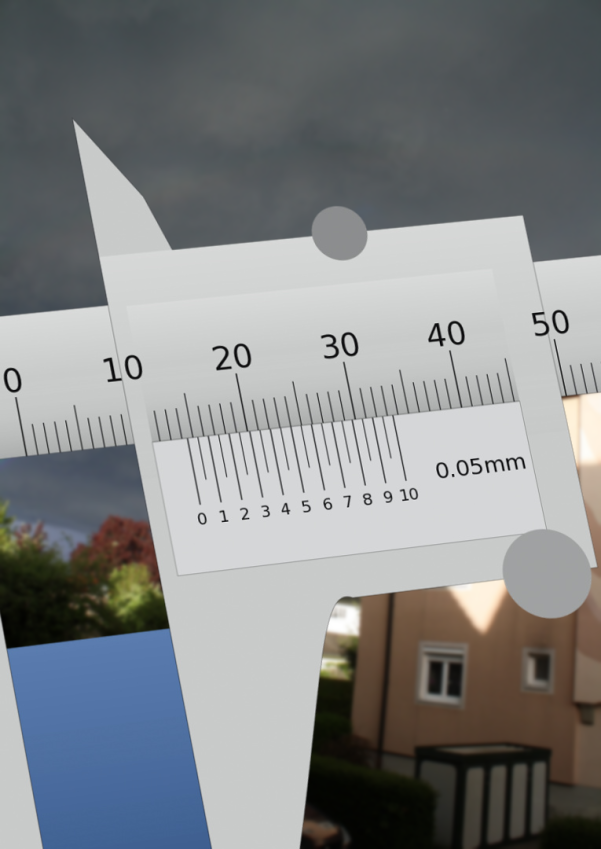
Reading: 14.5 (mm)
